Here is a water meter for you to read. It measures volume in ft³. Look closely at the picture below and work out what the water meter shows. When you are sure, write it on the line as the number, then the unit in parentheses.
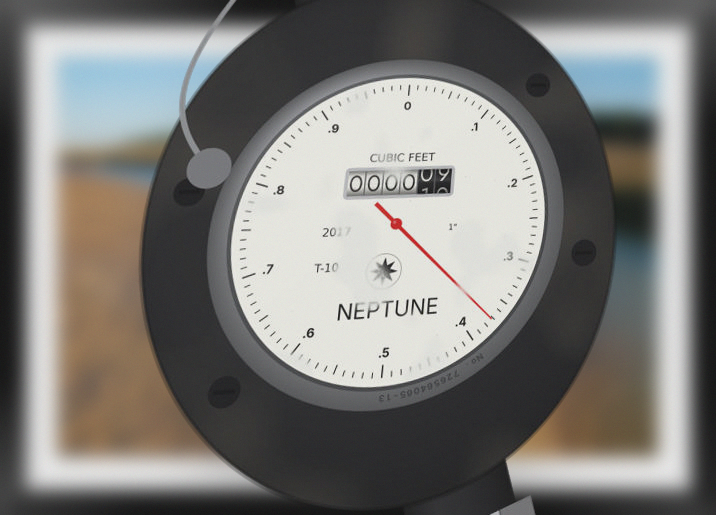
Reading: 9.37 (ft³)
